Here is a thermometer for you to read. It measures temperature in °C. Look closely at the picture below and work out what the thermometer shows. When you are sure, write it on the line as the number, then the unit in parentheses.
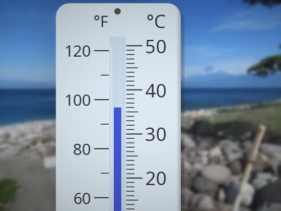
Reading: 36 (°C)
